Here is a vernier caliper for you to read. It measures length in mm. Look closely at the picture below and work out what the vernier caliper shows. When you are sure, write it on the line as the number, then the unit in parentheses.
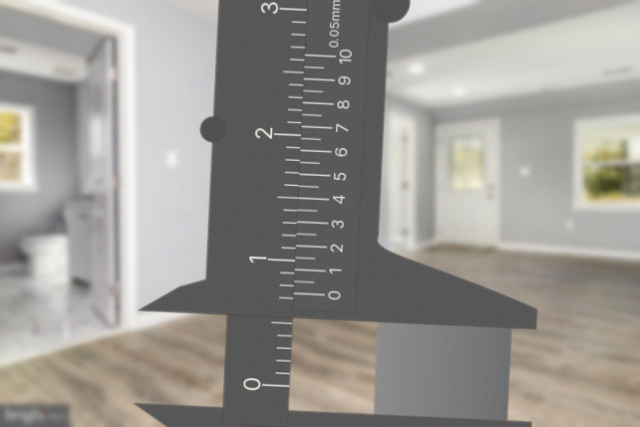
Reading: 7.4 (mm)
